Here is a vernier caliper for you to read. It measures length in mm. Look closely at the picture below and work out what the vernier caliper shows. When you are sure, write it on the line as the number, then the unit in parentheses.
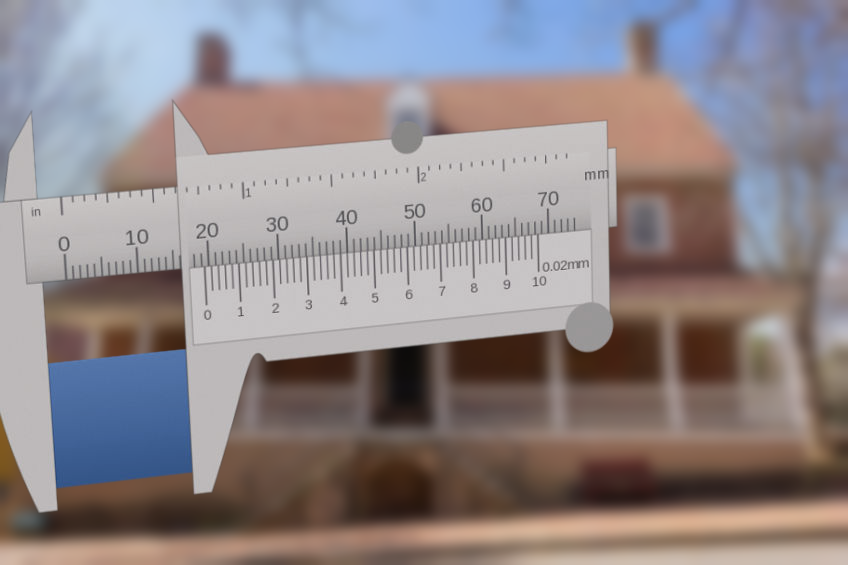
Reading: 19.4 (mm)
